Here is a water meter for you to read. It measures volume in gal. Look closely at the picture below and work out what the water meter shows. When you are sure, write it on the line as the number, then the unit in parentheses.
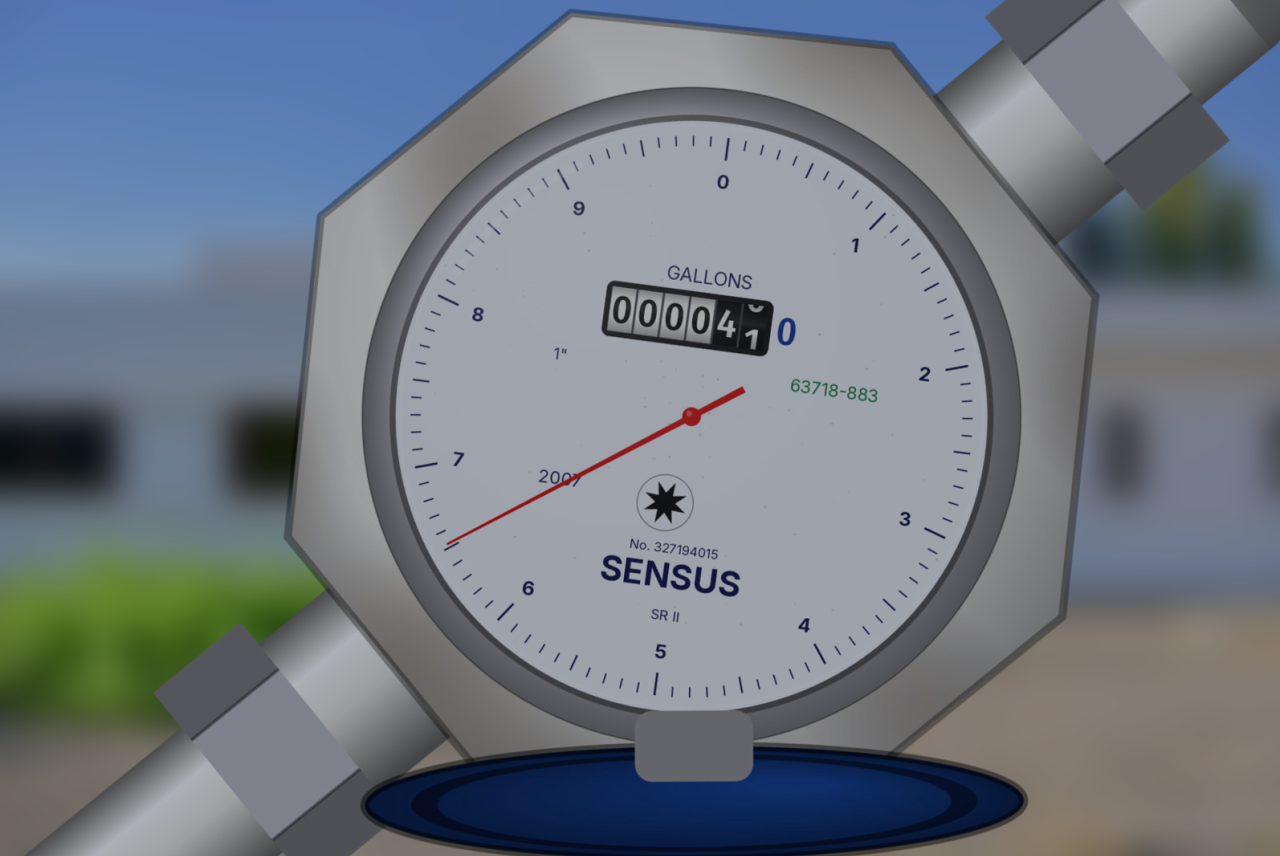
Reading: 406.5 (gal)
